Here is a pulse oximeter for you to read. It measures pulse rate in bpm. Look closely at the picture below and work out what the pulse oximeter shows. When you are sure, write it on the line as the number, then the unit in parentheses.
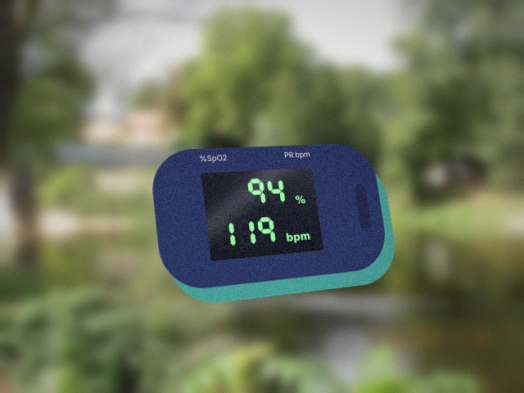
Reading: 119 (bpm)
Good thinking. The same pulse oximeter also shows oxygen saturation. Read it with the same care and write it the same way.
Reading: 94 (%)
